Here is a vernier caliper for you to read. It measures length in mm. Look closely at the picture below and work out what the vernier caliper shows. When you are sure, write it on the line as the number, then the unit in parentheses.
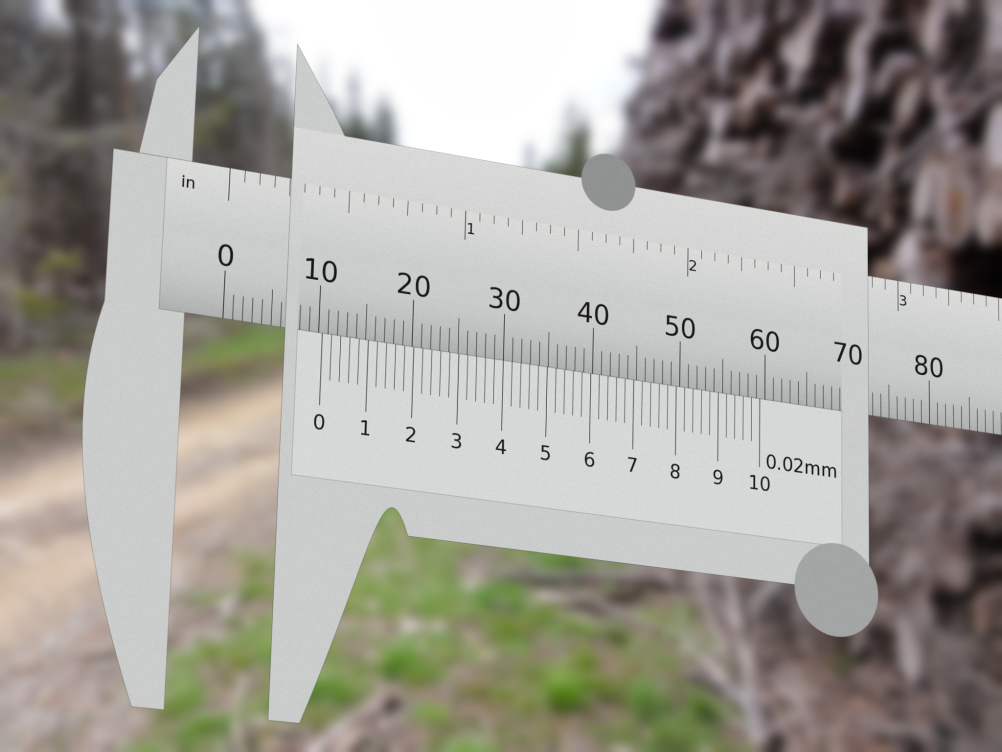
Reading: 10.4 (mm)
